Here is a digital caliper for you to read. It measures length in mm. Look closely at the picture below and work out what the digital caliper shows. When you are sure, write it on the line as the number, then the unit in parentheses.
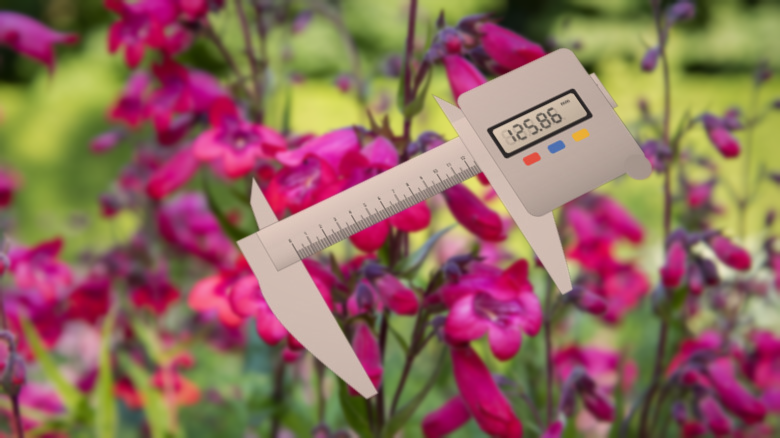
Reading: 125.86 (mm)
